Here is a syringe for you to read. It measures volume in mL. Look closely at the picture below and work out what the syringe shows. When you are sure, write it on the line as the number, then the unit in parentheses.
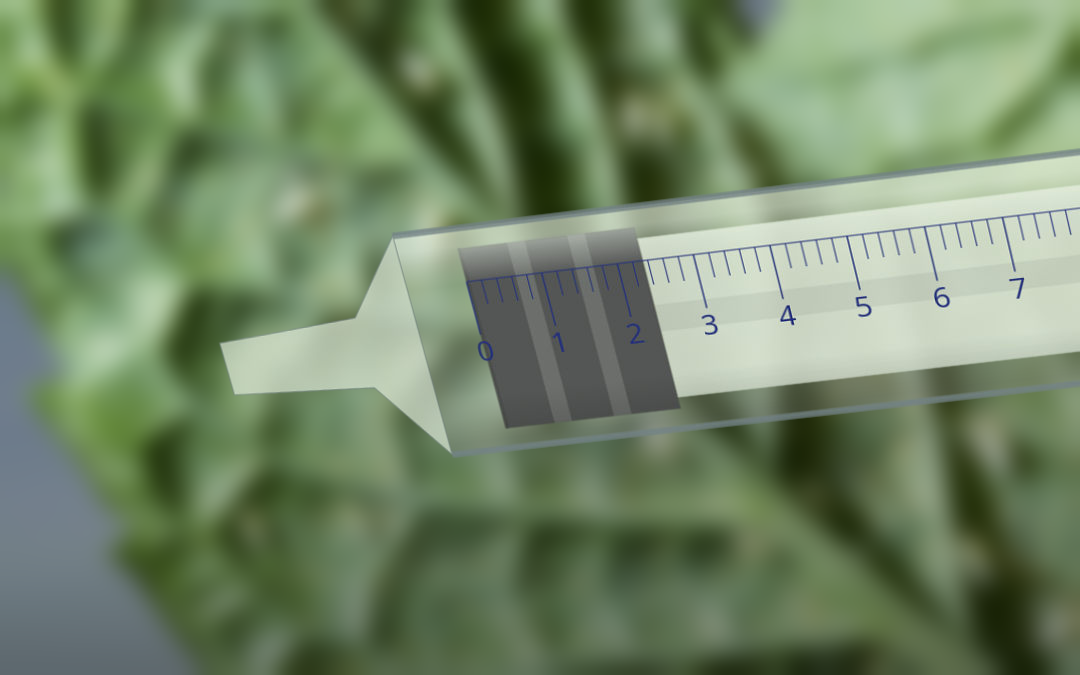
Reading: 0 (mL)
